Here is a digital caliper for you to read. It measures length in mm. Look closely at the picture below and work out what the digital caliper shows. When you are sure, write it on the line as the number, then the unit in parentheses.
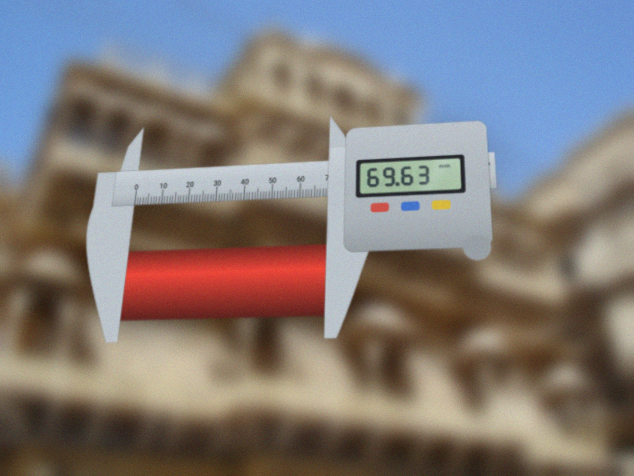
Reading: 69.63 (mm)
